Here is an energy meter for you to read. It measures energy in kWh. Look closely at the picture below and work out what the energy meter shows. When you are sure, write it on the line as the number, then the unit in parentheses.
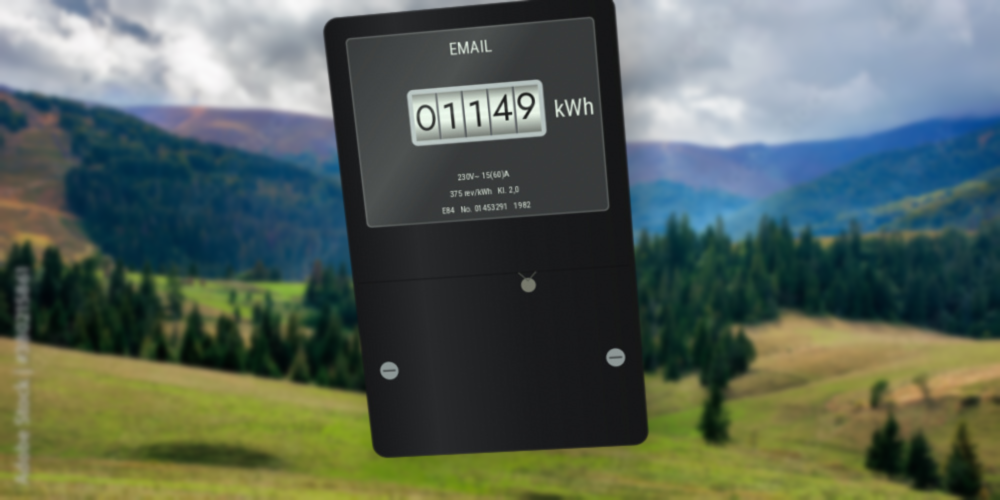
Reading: 1149 (kWh)
